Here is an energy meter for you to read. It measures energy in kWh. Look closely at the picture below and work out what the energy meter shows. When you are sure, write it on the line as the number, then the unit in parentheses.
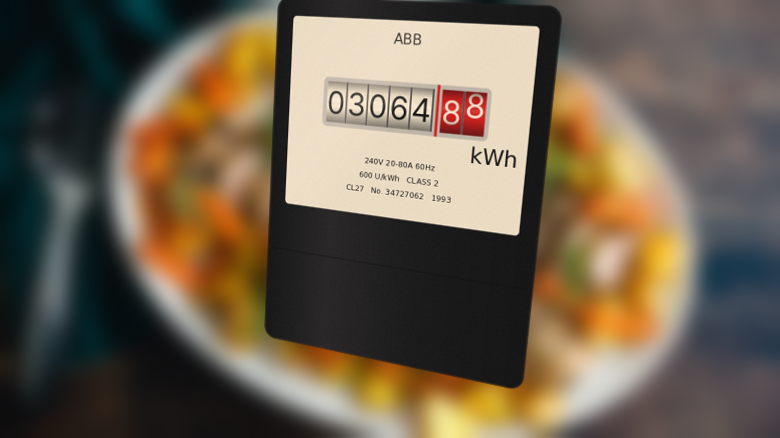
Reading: 3064.88 (kWh)
